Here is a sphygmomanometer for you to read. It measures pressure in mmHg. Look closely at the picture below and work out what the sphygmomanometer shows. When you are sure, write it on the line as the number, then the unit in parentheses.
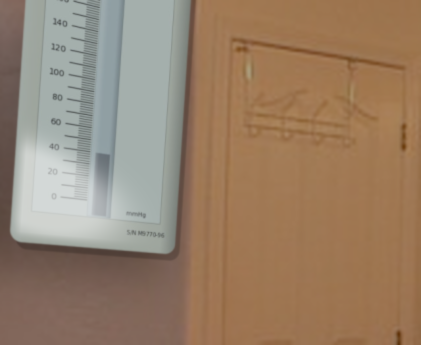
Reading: 40 (mmHg)
